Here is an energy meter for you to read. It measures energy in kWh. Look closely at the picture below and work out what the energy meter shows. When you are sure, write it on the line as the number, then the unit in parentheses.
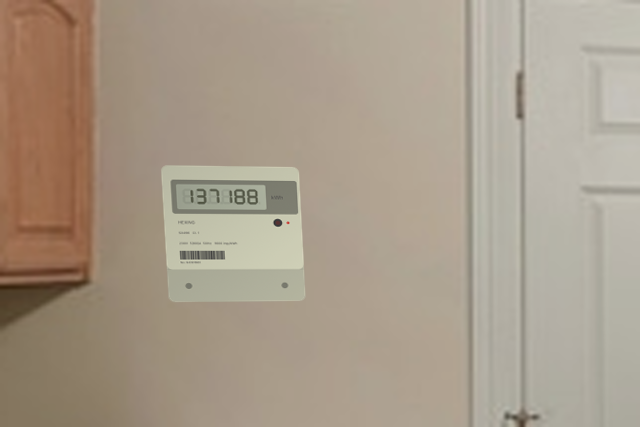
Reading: 137188 (kWh)
